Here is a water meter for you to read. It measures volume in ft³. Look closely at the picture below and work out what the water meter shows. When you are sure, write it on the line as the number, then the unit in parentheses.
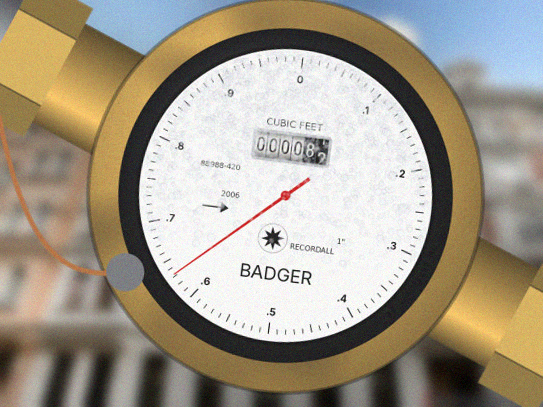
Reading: 81.63 (ft³)
